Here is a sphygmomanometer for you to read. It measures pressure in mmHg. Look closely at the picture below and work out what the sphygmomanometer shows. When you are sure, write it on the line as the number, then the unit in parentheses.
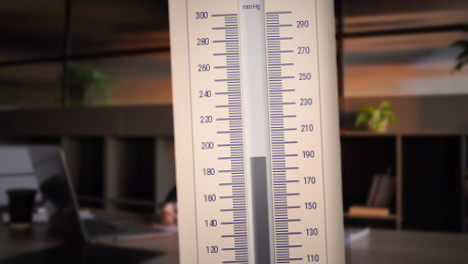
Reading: 190 (mmHg)
